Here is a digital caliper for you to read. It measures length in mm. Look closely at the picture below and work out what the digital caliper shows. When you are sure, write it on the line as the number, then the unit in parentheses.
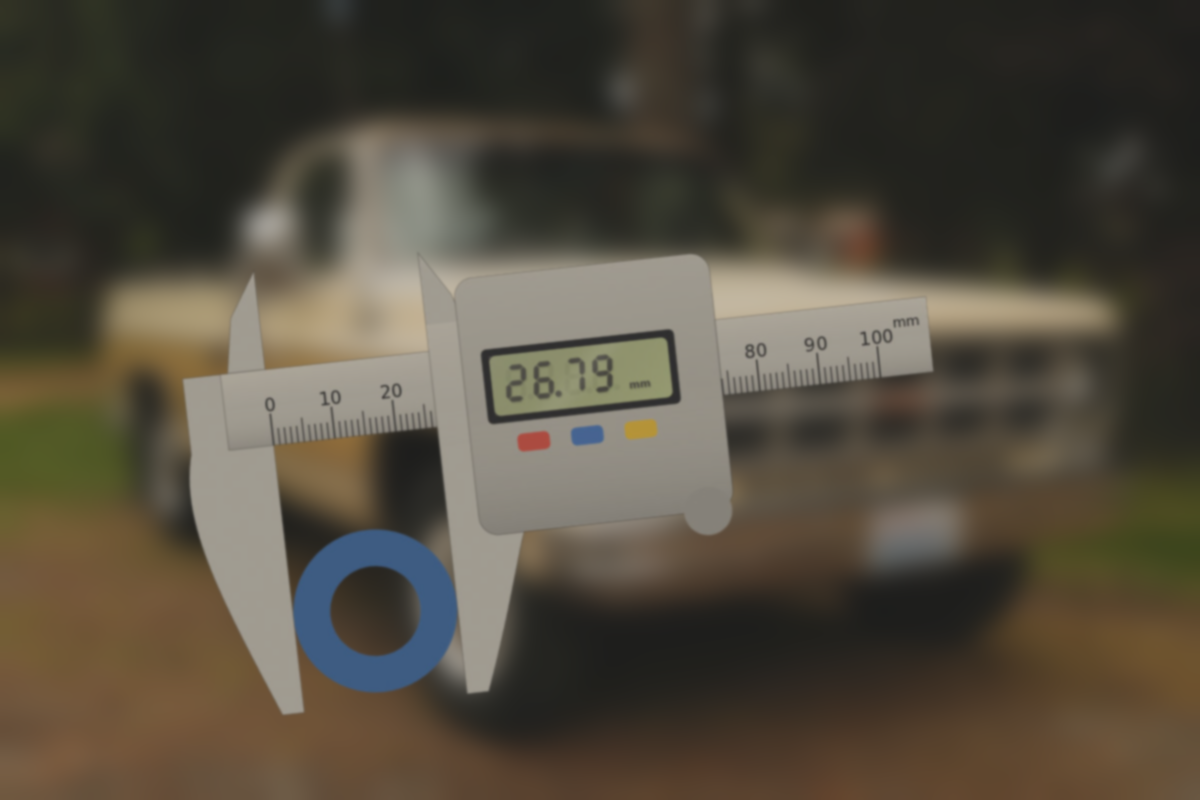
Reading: 26.79 (mm)
